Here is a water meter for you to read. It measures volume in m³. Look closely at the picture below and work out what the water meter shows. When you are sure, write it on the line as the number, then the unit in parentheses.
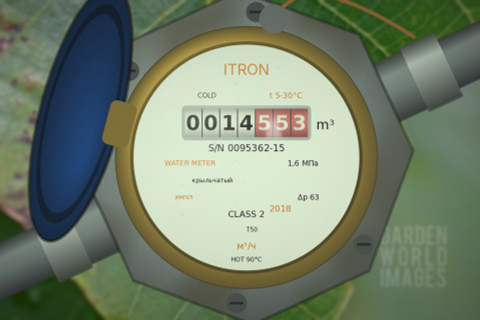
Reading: 14.553 (m³)
